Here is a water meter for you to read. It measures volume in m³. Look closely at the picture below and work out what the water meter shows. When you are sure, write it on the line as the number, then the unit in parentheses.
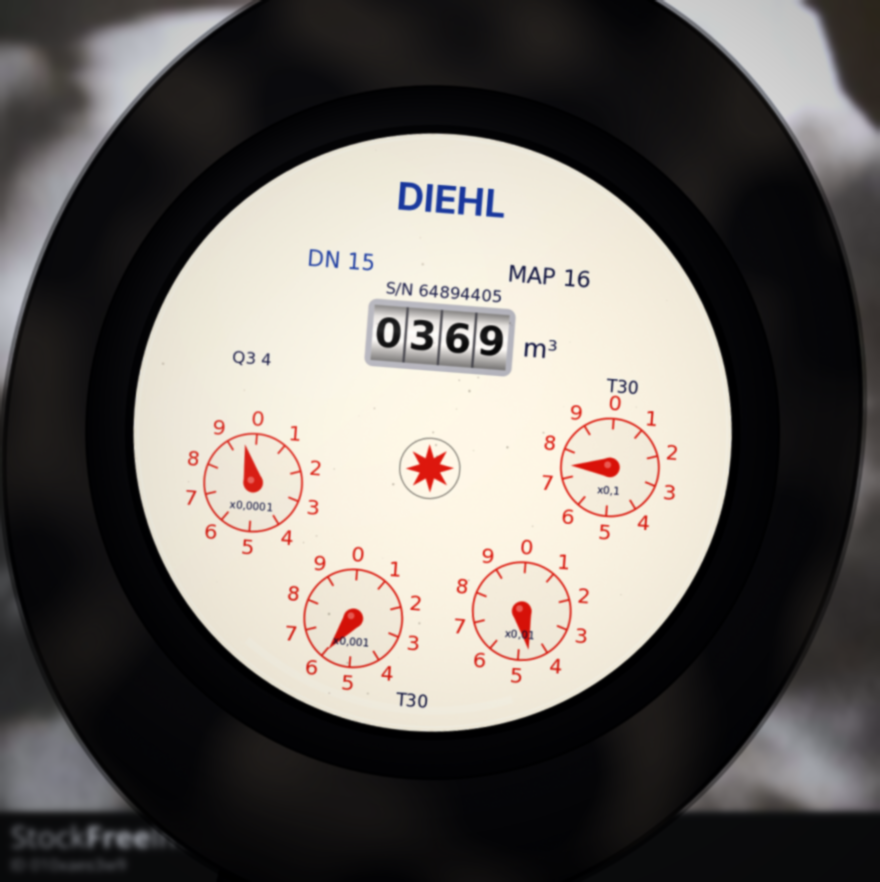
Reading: 369.7459 (m³)
